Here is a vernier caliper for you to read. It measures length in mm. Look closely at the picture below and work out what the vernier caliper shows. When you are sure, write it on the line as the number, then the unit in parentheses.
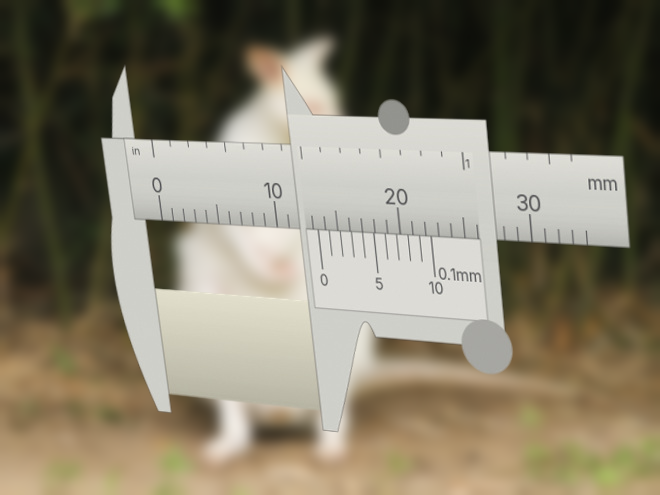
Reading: 13.4 (mm)
